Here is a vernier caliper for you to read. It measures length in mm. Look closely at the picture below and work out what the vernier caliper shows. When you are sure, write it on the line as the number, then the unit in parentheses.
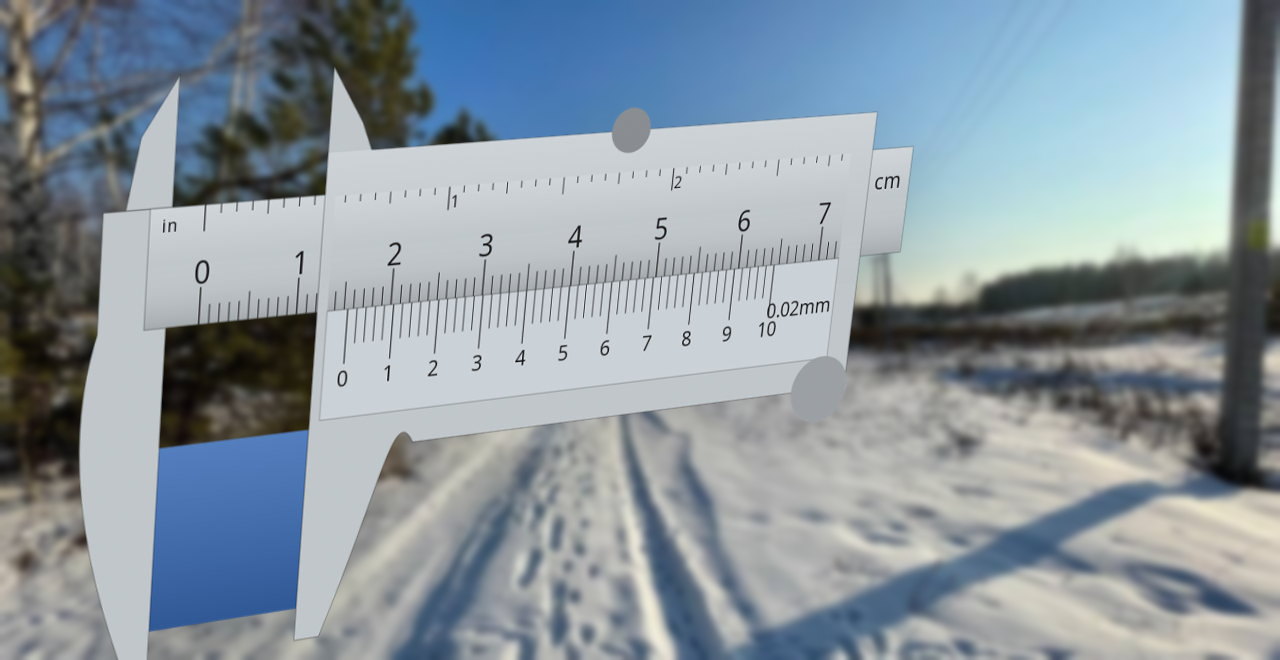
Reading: 15.4 (mm)
